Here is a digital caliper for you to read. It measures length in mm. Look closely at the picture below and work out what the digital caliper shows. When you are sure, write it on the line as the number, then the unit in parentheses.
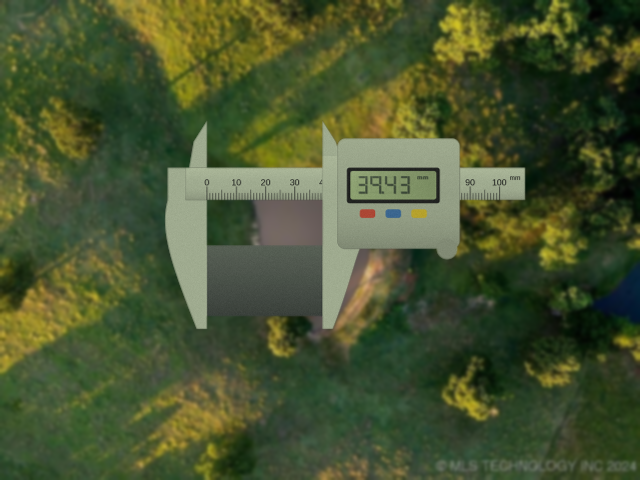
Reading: 39.43 (mm)
